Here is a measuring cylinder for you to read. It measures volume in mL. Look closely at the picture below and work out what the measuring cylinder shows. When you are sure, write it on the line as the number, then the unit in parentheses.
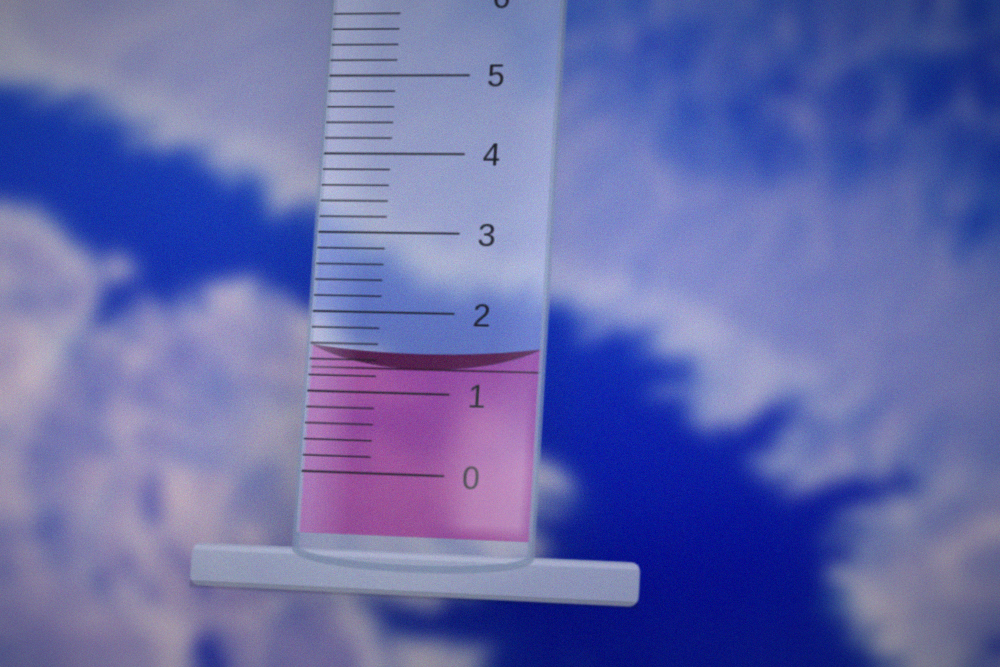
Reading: 1.3 (mL)
